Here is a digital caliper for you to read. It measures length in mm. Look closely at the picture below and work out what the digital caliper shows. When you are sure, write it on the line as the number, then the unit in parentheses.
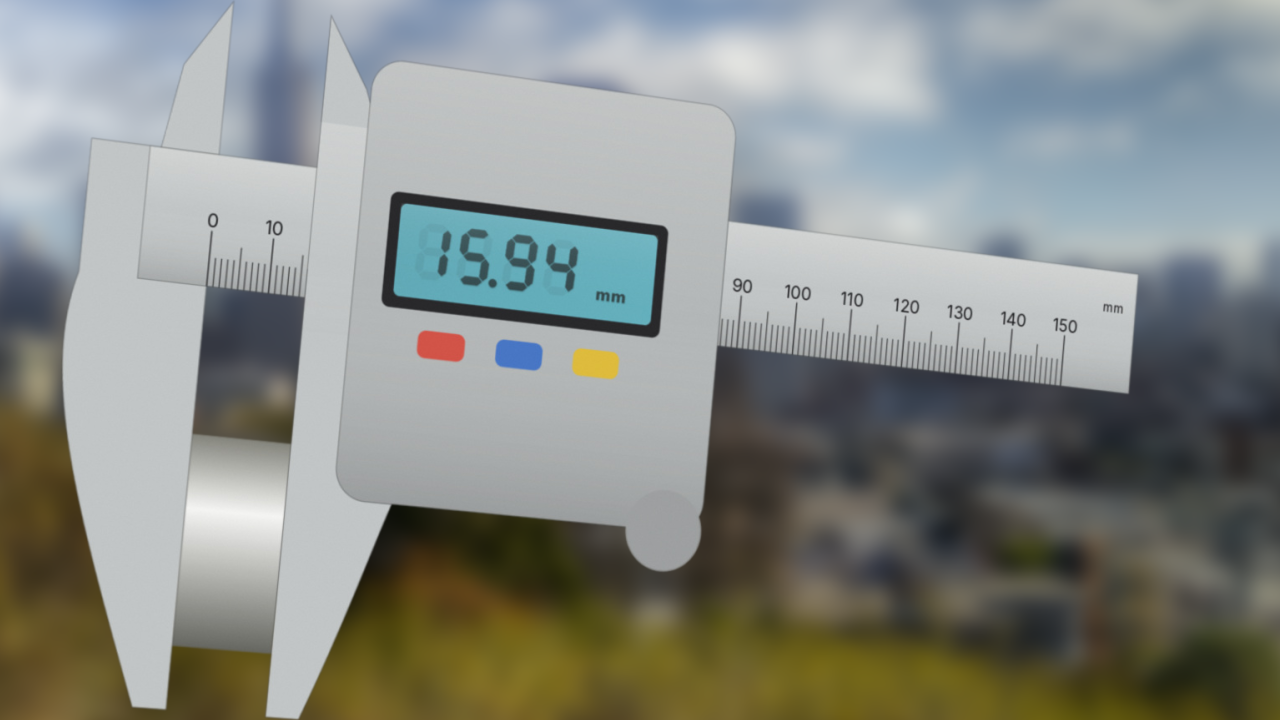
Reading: 15.94 (mm)
